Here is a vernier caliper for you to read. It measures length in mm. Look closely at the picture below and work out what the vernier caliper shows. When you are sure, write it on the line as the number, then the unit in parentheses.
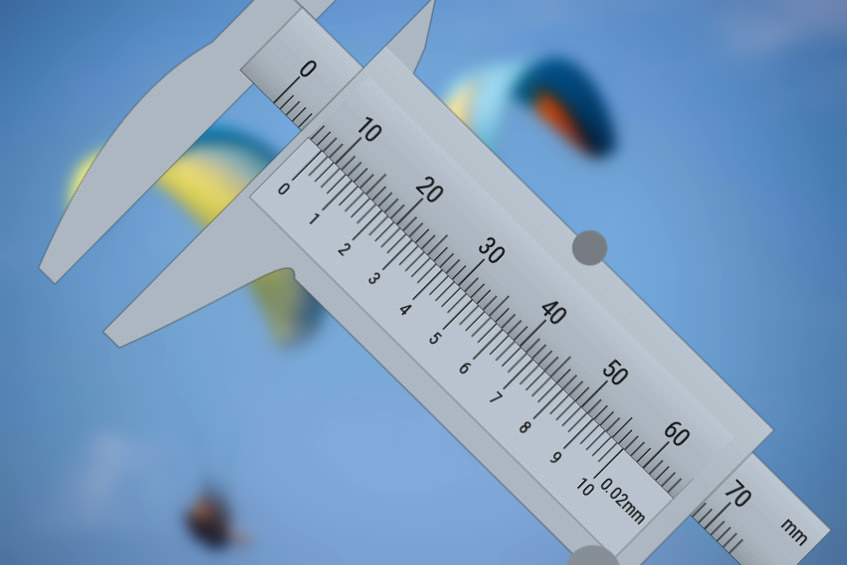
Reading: 7.8 (mm)
